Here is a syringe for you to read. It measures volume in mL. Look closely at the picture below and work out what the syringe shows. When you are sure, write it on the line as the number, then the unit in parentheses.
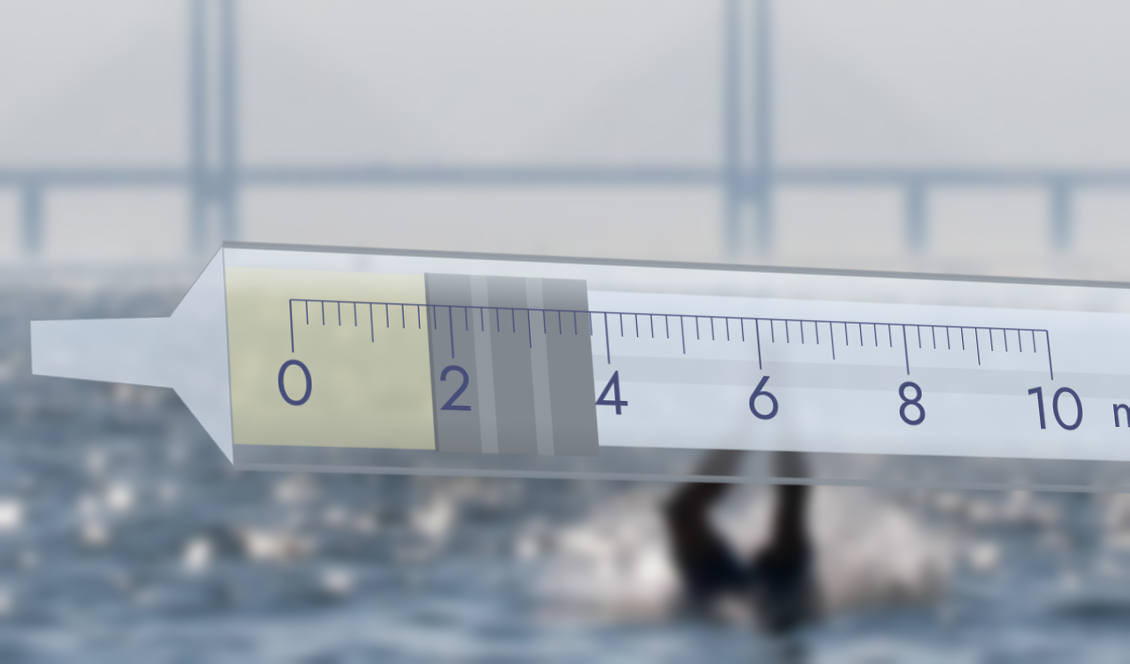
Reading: 1.7 (mL)
